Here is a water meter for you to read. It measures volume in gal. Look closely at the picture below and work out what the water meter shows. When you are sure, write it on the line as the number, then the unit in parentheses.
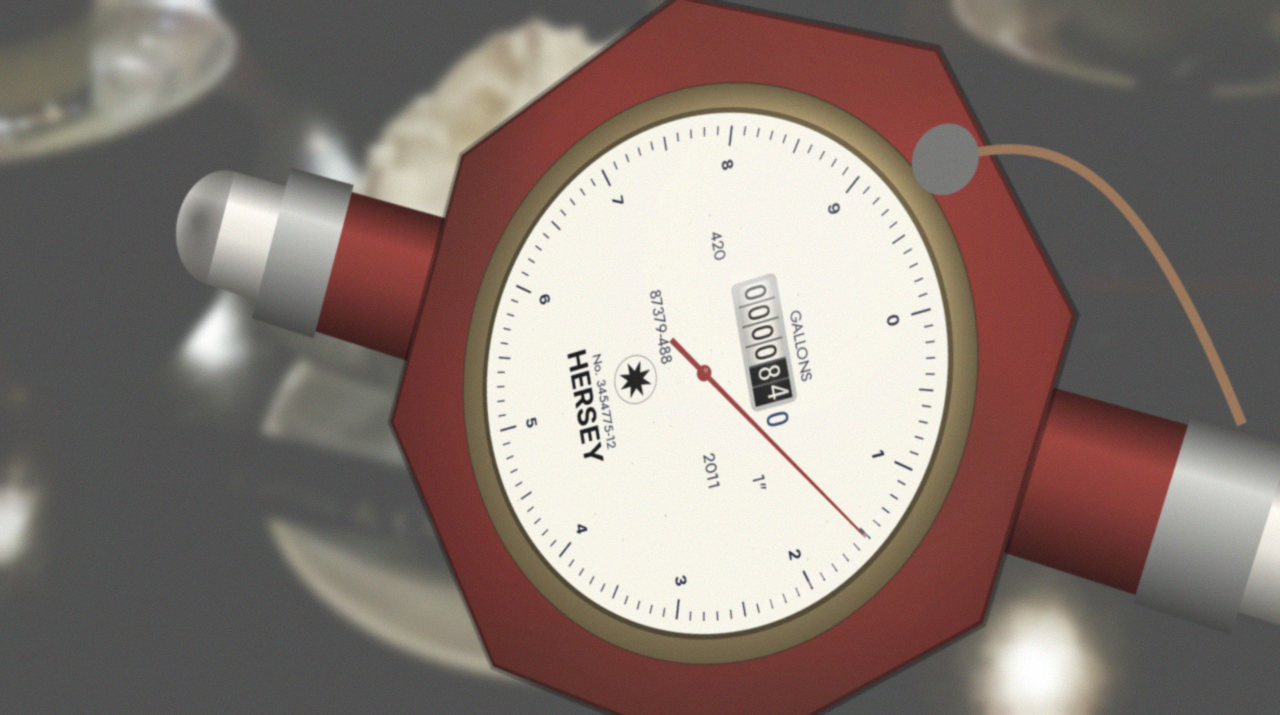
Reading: 841.5 (gal)
